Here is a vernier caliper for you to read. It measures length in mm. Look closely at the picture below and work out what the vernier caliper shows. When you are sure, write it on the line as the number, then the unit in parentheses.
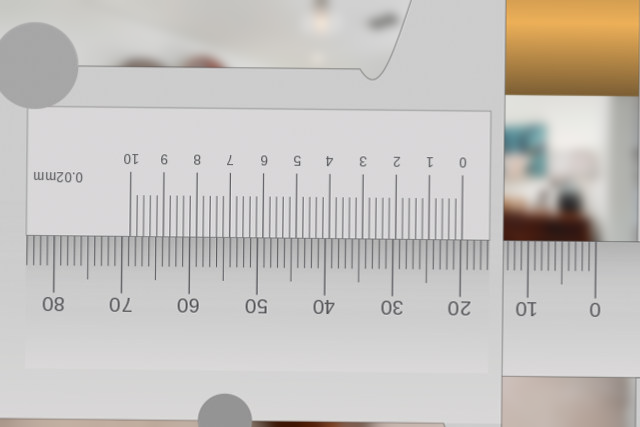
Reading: 19.8 (mm)
